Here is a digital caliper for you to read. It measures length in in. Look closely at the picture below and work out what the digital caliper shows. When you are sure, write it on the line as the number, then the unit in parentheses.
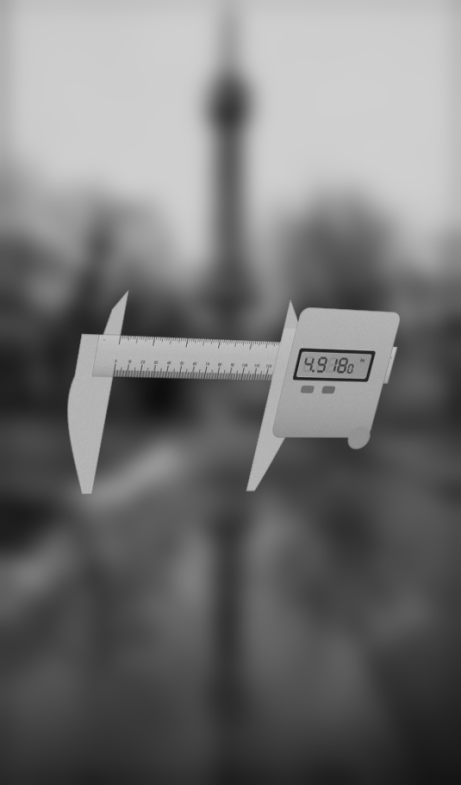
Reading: 4.9180 (in)
